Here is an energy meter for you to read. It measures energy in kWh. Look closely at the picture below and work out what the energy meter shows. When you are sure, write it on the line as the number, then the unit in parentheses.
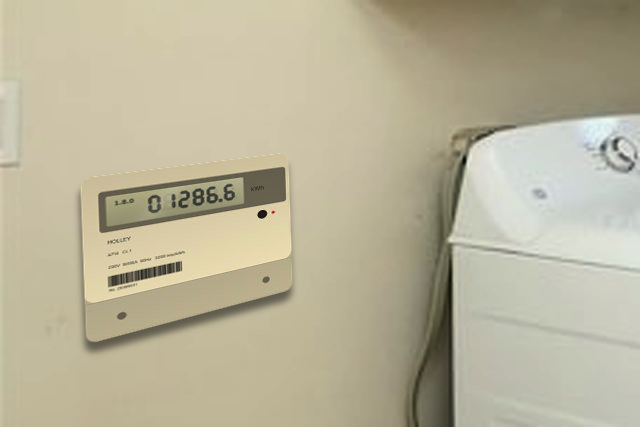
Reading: 1286.6 (kWh)
